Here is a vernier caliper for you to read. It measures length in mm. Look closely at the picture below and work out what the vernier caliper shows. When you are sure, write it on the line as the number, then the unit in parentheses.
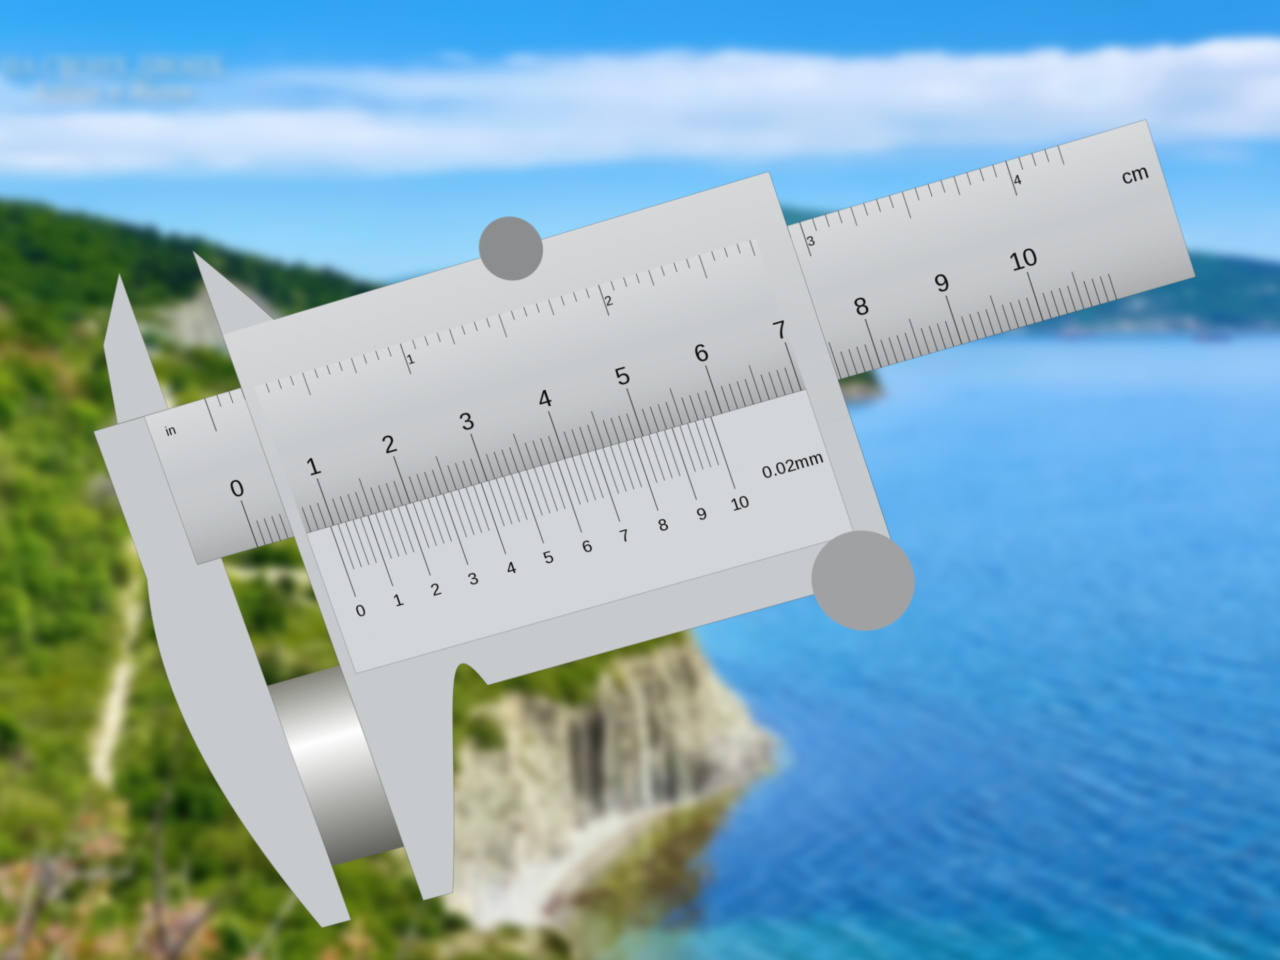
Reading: 9.6 (mm)
